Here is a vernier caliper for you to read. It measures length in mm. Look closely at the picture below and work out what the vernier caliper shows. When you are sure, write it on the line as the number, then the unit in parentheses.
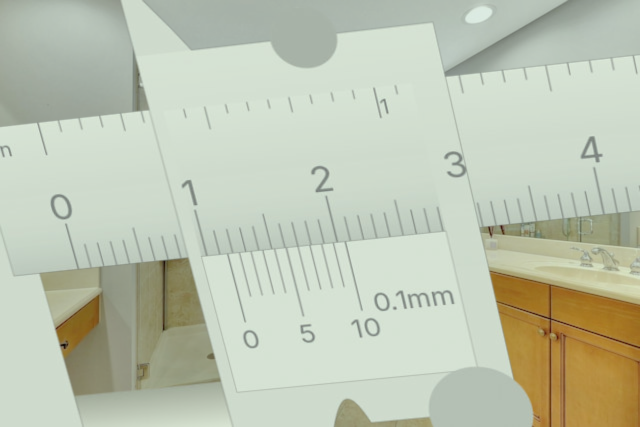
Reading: 11.6 (mm)
